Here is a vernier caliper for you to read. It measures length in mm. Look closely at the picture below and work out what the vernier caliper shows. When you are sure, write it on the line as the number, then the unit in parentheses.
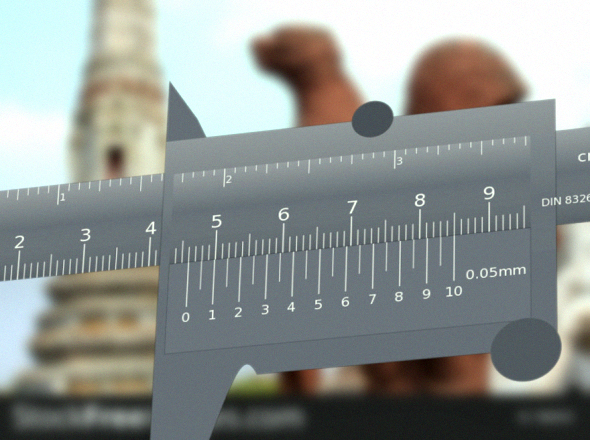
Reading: 46.0 (mm)
